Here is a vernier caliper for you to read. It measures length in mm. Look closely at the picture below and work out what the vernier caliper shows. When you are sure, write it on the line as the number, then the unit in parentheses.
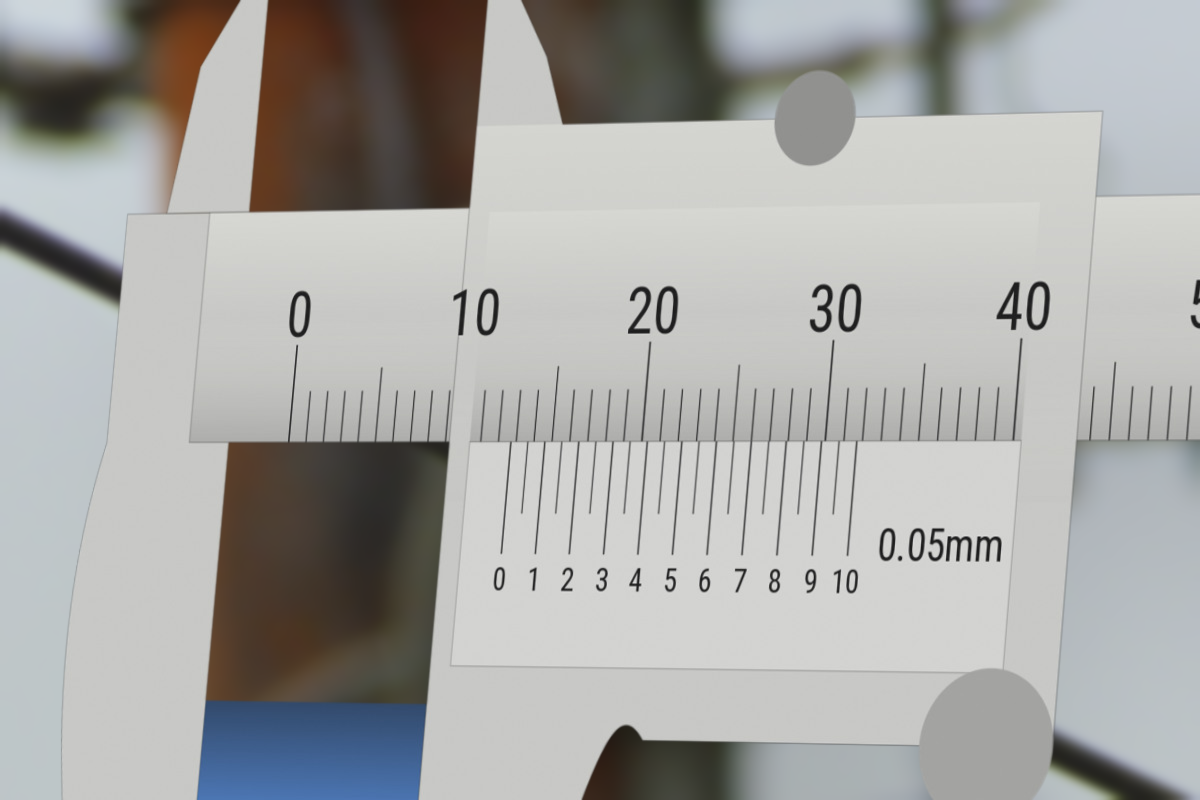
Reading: 12.7 (mm)
